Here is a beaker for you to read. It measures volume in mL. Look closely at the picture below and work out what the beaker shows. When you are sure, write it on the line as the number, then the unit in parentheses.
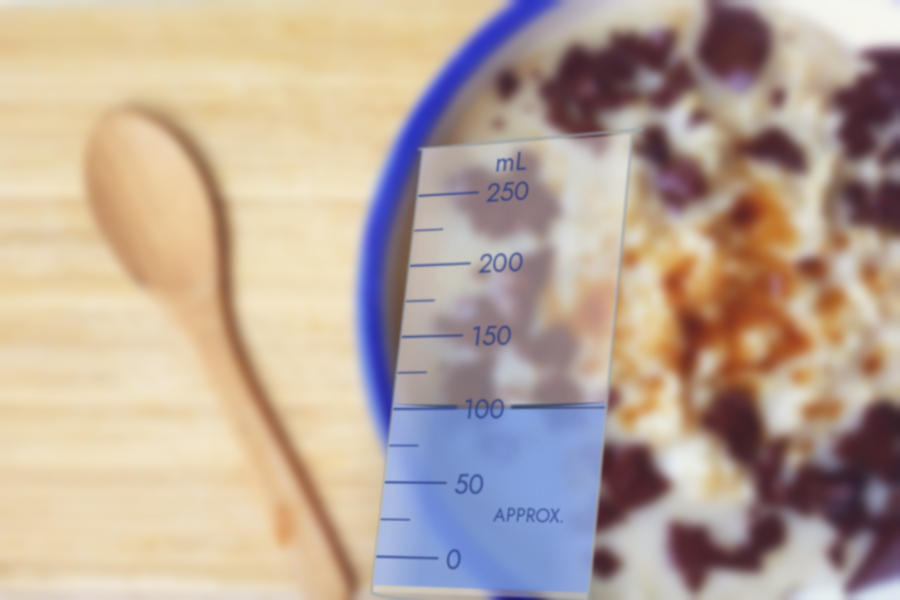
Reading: 100 (mL)
